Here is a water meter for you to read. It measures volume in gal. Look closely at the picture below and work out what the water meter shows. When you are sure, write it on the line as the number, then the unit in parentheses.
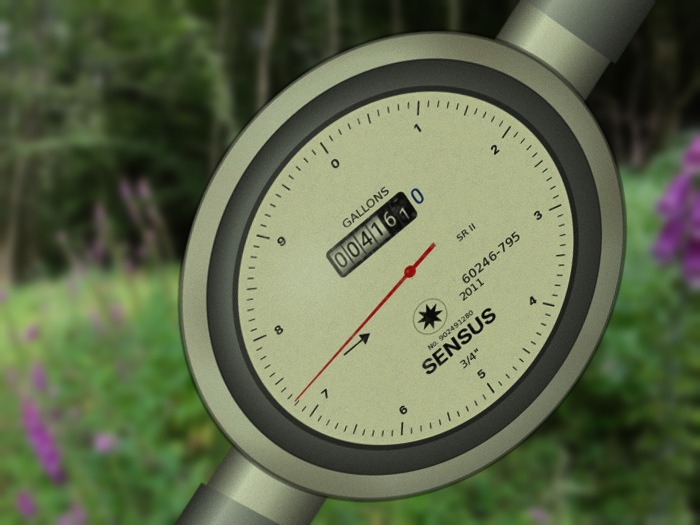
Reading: 41607.2 (gal)
